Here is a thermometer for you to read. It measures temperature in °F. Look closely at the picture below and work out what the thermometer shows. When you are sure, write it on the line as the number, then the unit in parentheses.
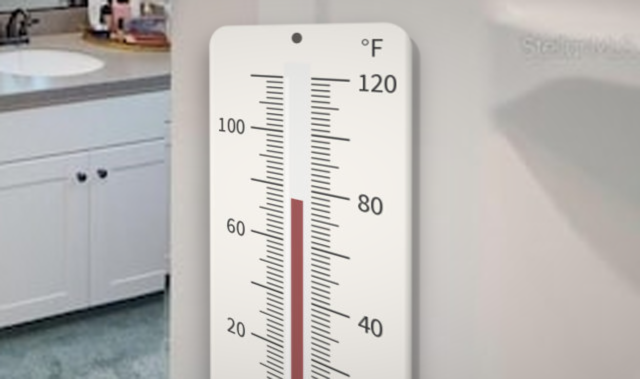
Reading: 76 (°F)
